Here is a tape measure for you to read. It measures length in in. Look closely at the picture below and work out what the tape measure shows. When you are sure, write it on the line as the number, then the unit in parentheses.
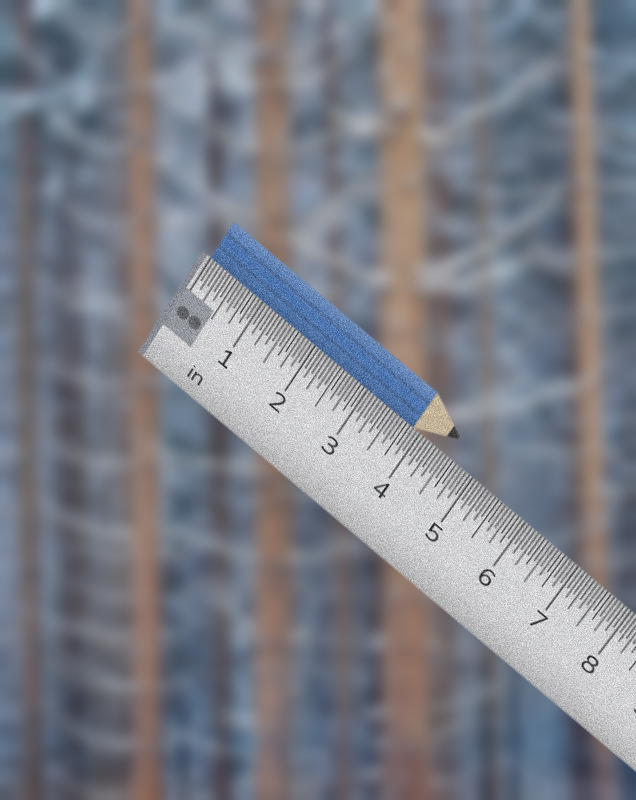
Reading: 4.5 (in)
